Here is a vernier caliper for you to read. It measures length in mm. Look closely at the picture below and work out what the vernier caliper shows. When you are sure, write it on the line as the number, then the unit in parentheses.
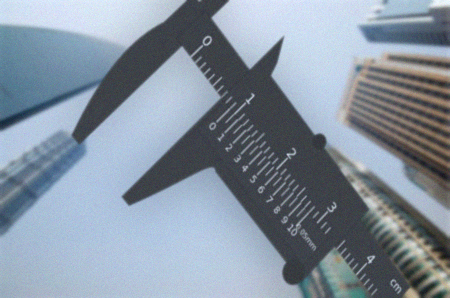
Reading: 9.0 (mm)
